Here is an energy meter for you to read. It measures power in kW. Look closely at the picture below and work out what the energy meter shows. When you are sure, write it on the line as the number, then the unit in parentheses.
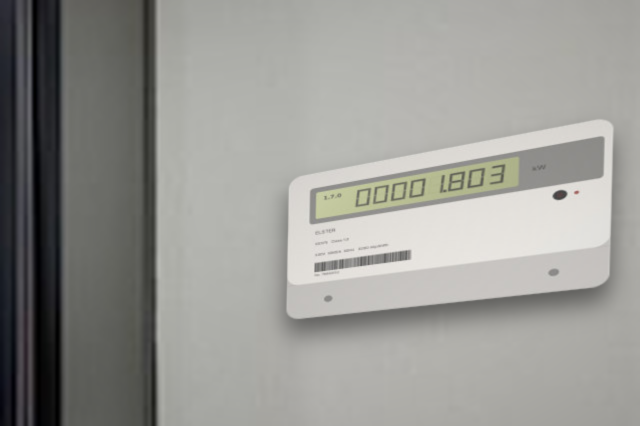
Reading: 1.803 (kW)
